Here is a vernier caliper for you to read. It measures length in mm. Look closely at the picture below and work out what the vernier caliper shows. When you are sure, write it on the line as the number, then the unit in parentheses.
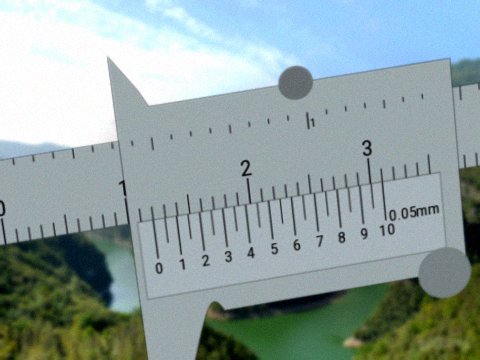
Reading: 12.0 (mm)
